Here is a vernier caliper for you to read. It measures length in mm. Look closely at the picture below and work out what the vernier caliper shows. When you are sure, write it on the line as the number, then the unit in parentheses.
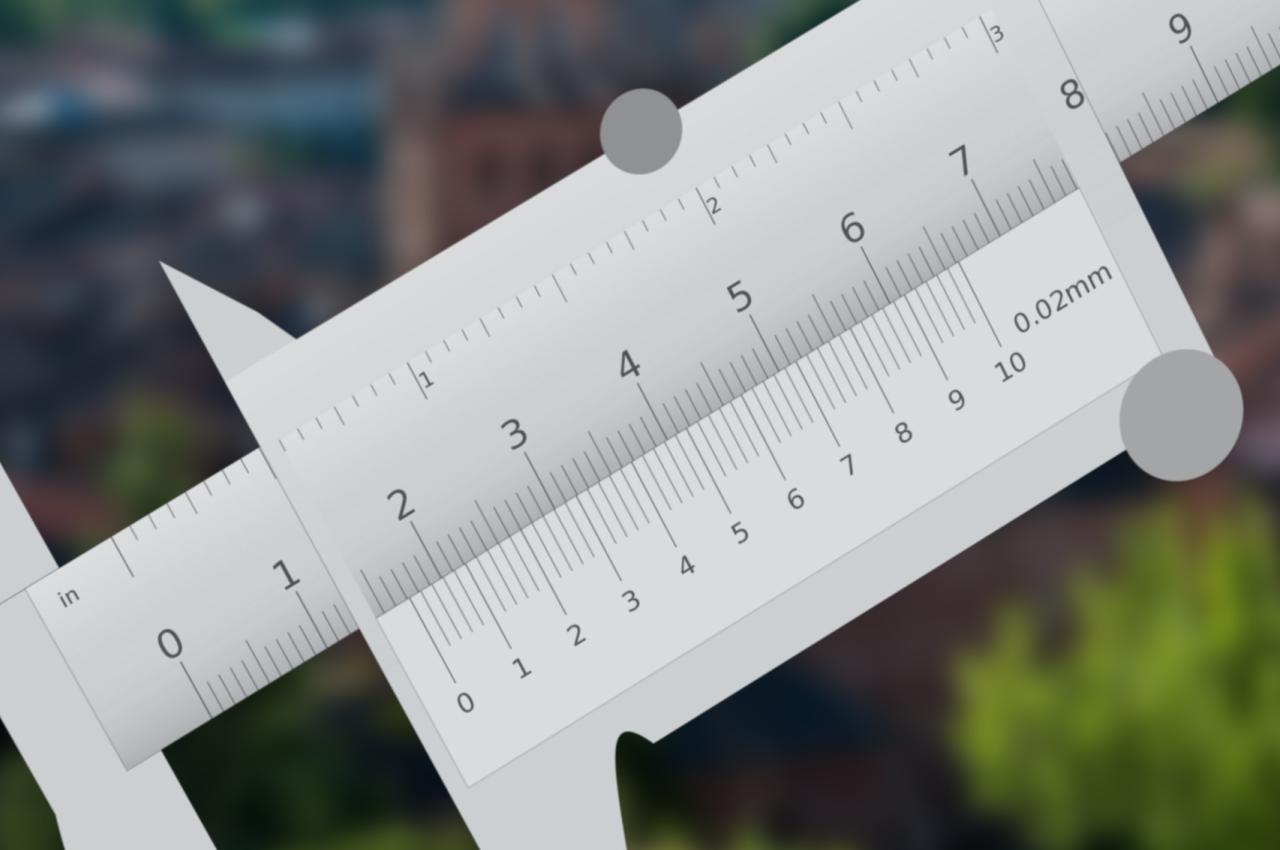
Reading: 17.2 (mm)
